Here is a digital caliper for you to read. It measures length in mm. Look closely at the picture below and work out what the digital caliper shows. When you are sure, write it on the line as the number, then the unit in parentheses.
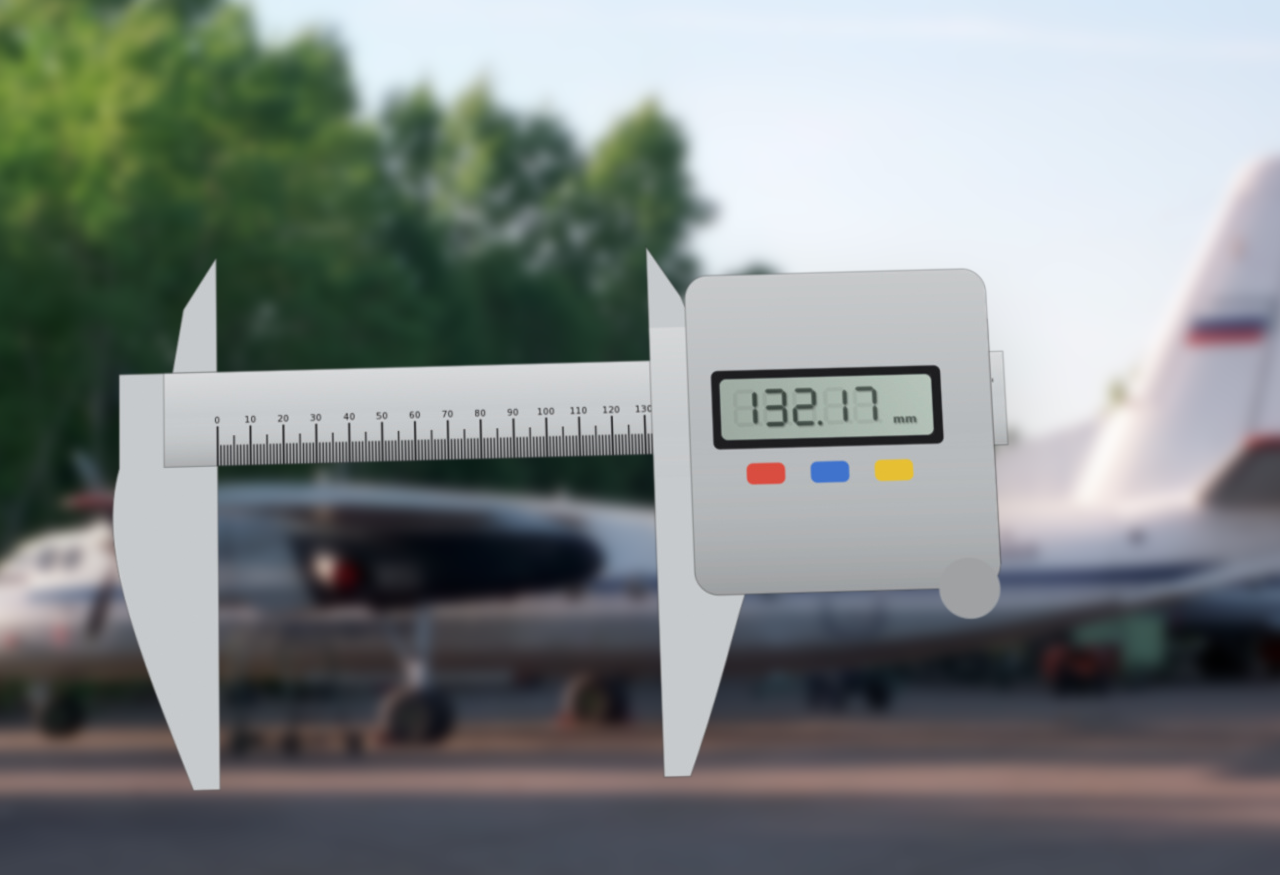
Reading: 132.17 (mm)
